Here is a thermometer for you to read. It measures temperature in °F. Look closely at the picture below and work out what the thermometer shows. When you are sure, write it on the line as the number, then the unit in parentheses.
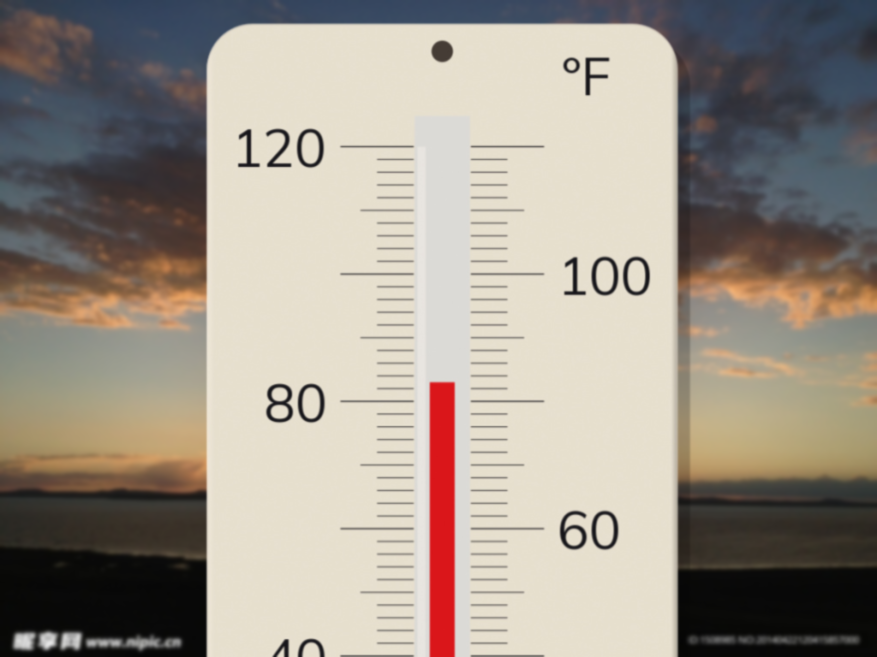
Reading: 83 (°F)
